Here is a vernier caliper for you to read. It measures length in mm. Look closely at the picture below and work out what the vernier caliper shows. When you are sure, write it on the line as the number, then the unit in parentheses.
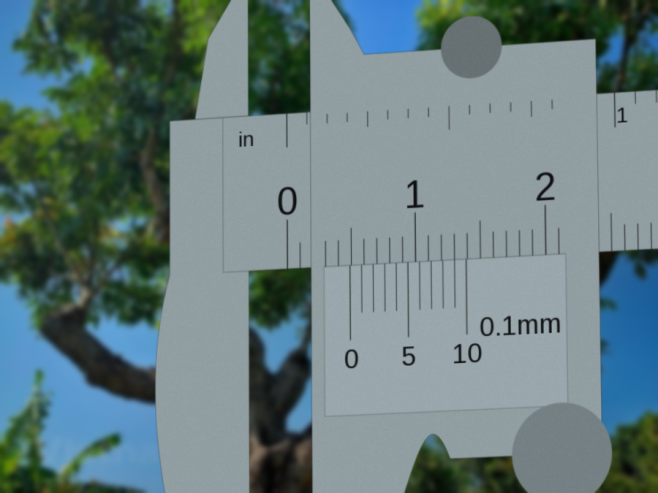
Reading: 4.9 (mm)
